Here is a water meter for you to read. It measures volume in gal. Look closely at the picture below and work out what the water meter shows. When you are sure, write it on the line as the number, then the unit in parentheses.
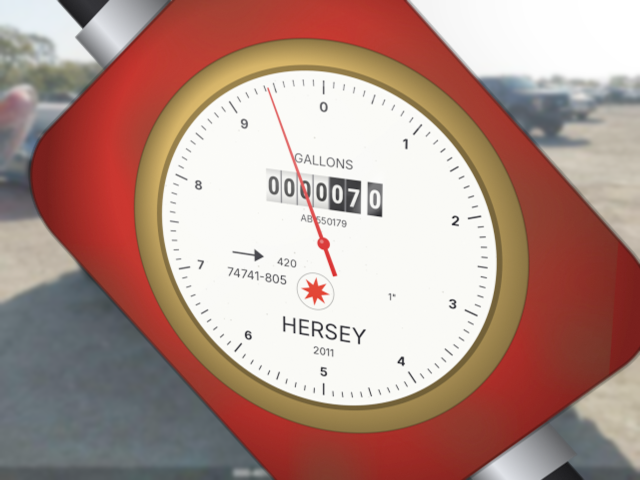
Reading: 69.4 (gal)
